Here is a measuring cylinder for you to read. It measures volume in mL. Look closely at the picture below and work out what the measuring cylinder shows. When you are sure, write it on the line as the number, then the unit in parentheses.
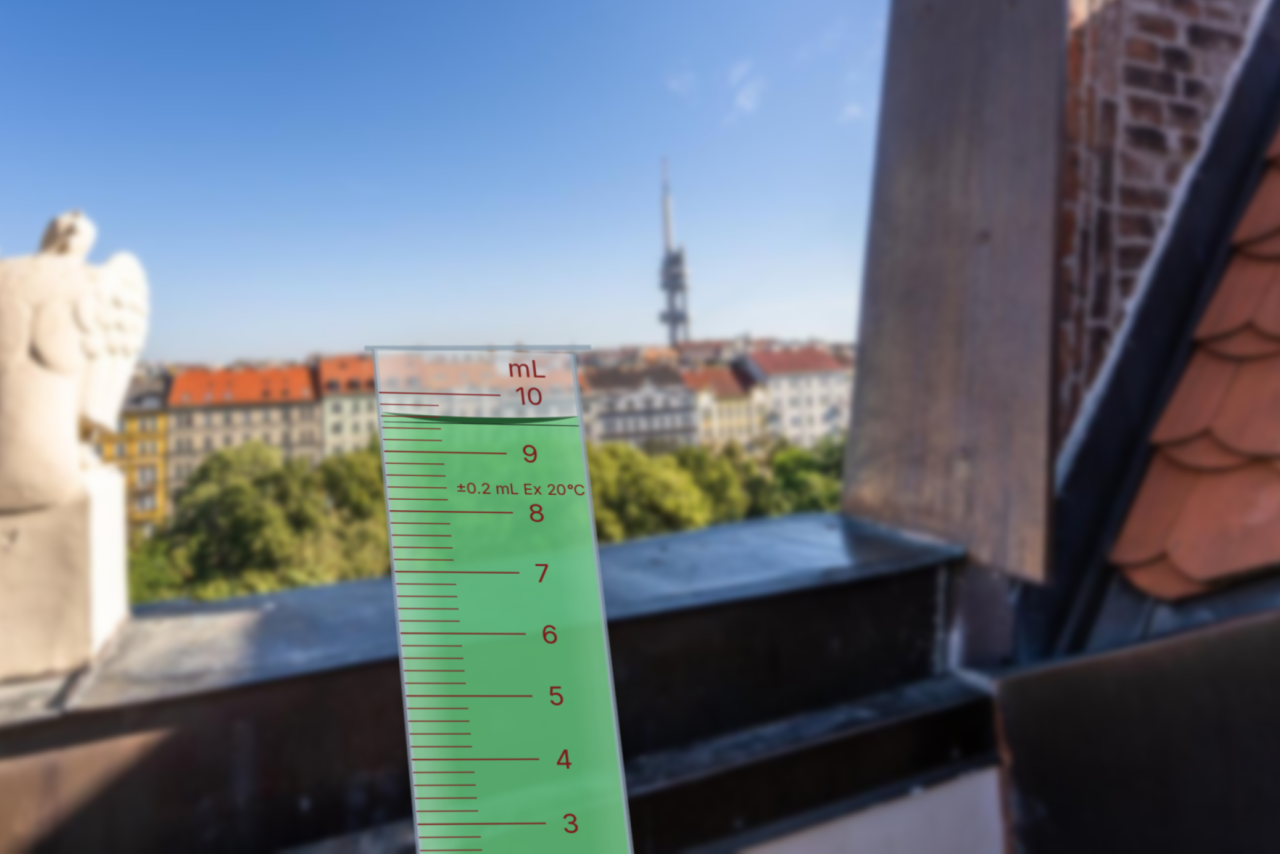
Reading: 9.5 (mL)
